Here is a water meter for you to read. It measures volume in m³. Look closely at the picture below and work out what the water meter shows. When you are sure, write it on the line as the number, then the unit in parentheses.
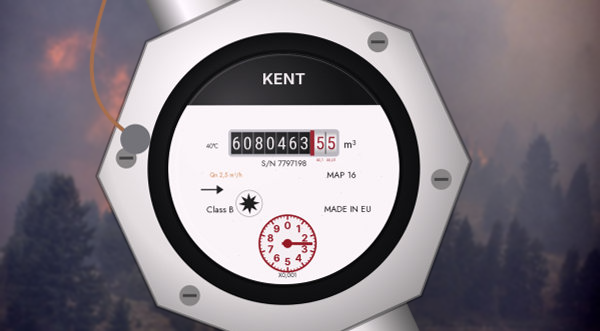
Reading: 6080463.552 (m³)
